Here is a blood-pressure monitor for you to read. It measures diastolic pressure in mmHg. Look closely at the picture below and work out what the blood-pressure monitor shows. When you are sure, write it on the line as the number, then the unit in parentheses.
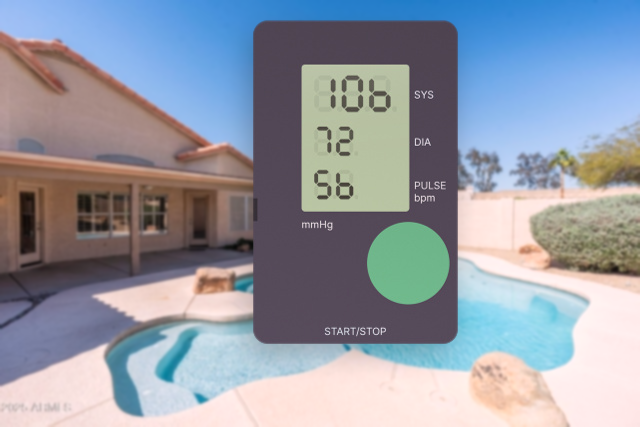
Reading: 72 (mmHg)
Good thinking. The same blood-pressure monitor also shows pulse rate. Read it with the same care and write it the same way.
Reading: 56 (bpm)
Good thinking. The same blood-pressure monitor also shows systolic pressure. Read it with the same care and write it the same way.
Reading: 106 (mmHg)
